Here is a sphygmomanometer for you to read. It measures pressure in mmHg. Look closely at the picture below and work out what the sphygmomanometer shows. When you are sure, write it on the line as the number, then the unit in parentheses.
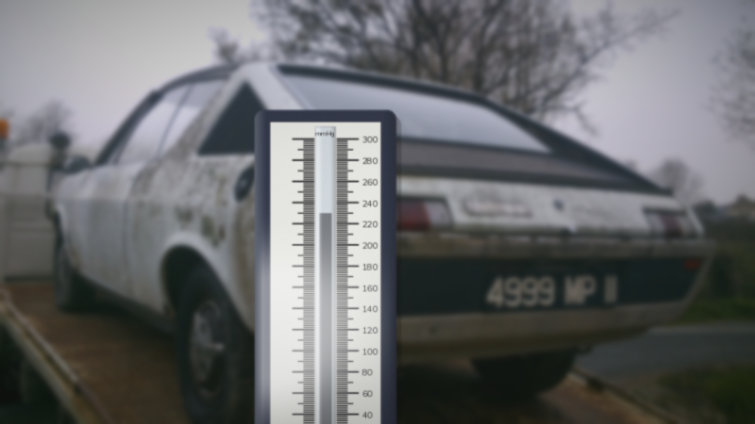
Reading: 230 (mmHg)
